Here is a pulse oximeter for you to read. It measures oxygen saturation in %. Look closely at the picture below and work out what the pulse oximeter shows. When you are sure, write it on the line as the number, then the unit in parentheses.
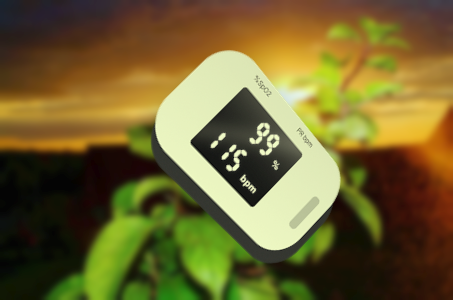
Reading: 99 (%)
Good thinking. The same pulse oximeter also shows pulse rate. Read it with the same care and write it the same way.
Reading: 115 (bpm)
